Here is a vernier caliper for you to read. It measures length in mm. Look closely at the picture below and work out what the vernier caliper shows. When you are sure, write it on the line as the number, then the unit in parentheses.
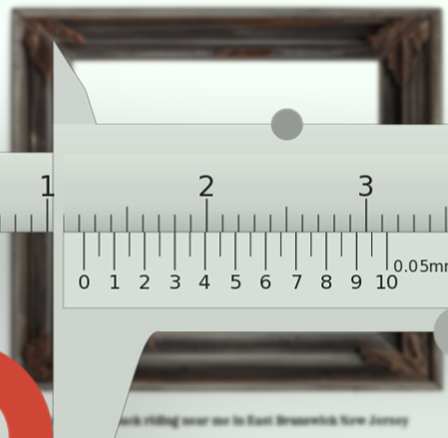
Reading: 12.3 (mm)
